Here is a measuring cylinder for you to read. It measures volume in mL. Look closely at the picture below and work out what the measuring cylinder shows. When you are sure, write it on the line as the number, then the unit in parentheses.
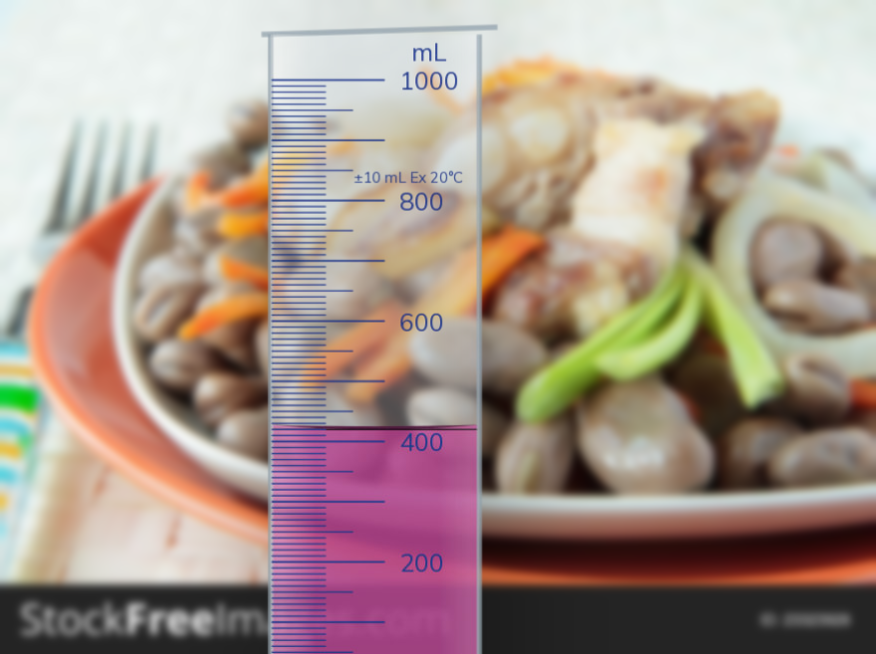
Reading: 420 (mL)
